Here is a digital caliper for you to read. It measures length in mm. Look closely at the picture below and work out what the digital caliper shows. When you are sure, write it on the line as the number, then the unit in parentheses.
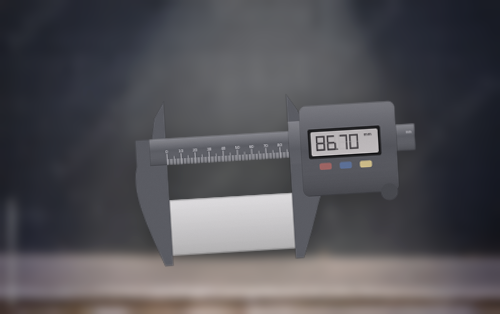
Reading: 86.70 (mm)
